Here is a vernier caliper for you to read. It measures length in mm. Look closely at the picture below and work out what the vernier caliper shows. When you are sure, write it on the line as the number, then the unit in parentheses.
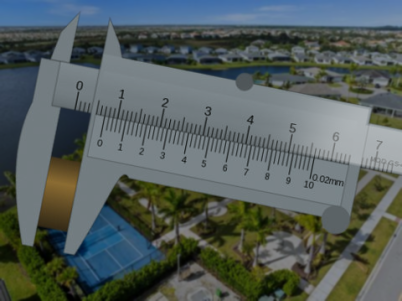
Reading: 7.0 (mm)
